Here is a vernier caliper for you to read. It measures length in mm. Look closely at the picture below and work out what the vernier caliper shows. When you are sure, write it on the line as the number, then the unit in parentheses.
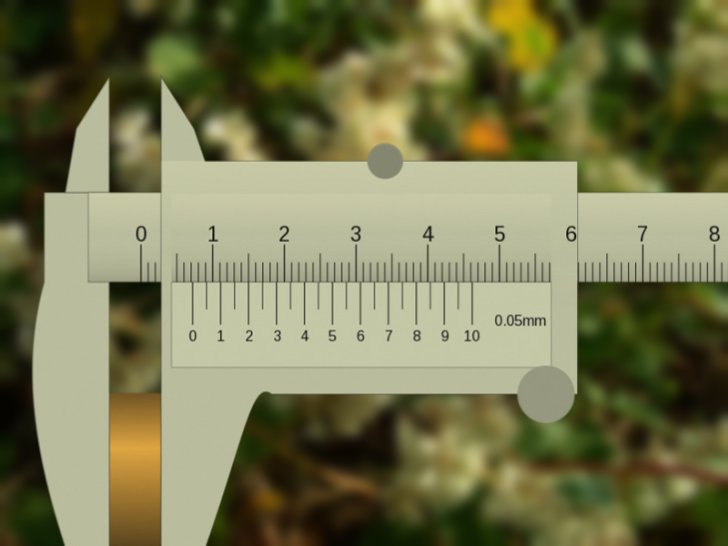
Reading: 7.2 (mm)
